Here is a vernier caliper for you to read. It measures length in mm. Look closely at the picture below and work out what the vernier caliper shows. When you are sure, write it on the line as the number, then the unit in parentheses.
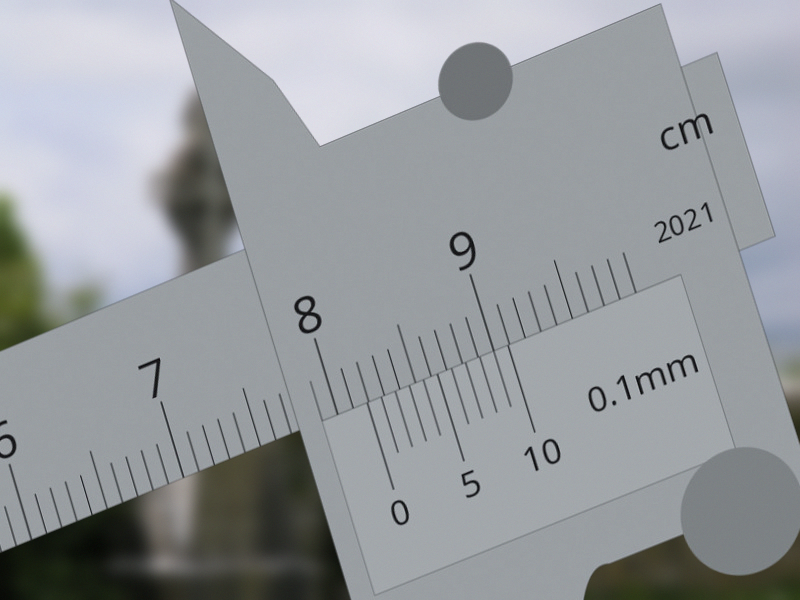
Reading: 81.9 (mm)
